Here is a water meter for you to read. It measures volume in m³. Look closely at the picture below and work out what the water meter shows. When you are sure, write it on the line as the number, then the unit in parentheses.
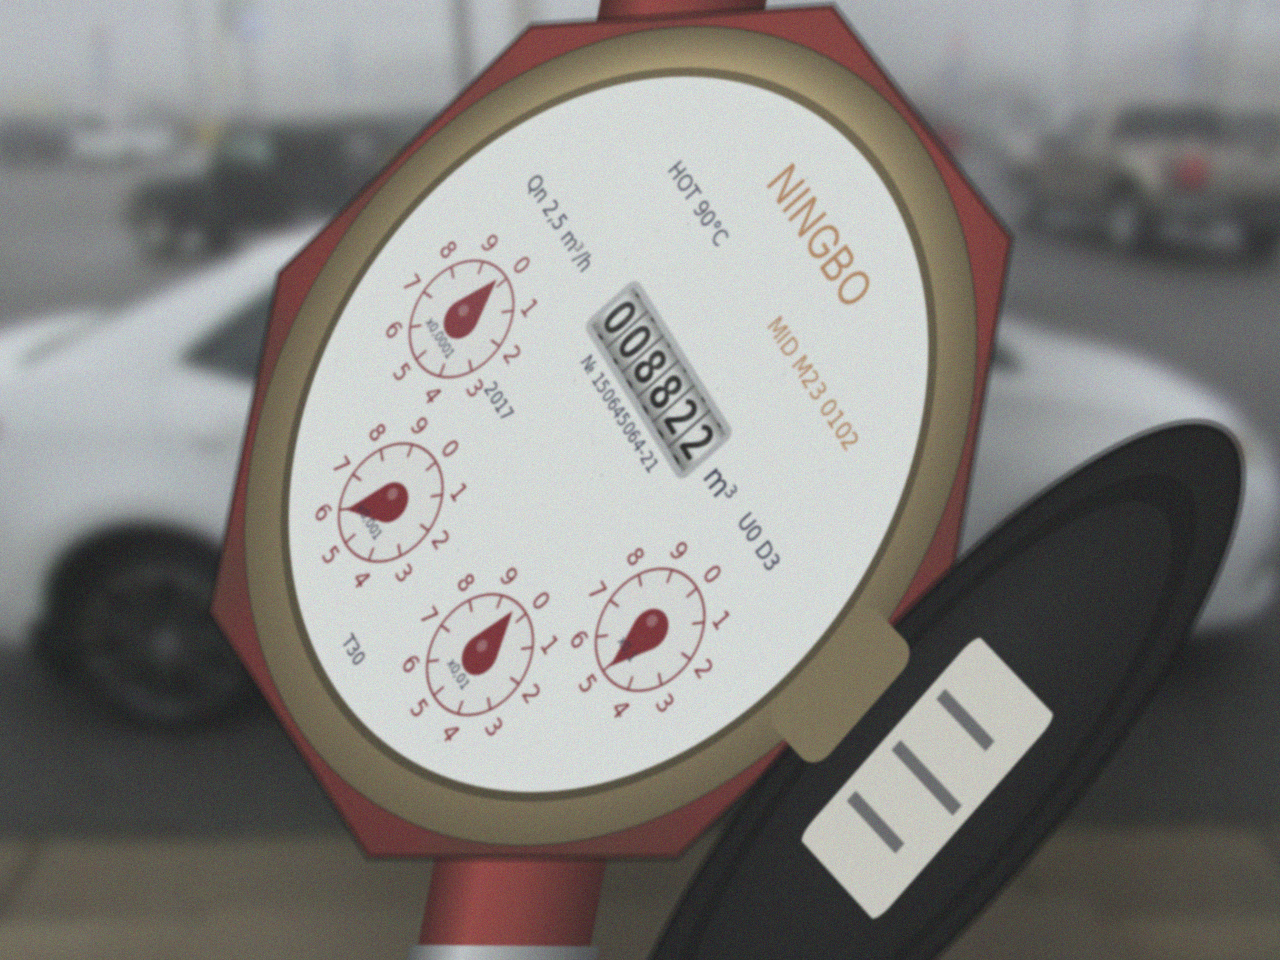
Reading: 8822.4959 (m³)
